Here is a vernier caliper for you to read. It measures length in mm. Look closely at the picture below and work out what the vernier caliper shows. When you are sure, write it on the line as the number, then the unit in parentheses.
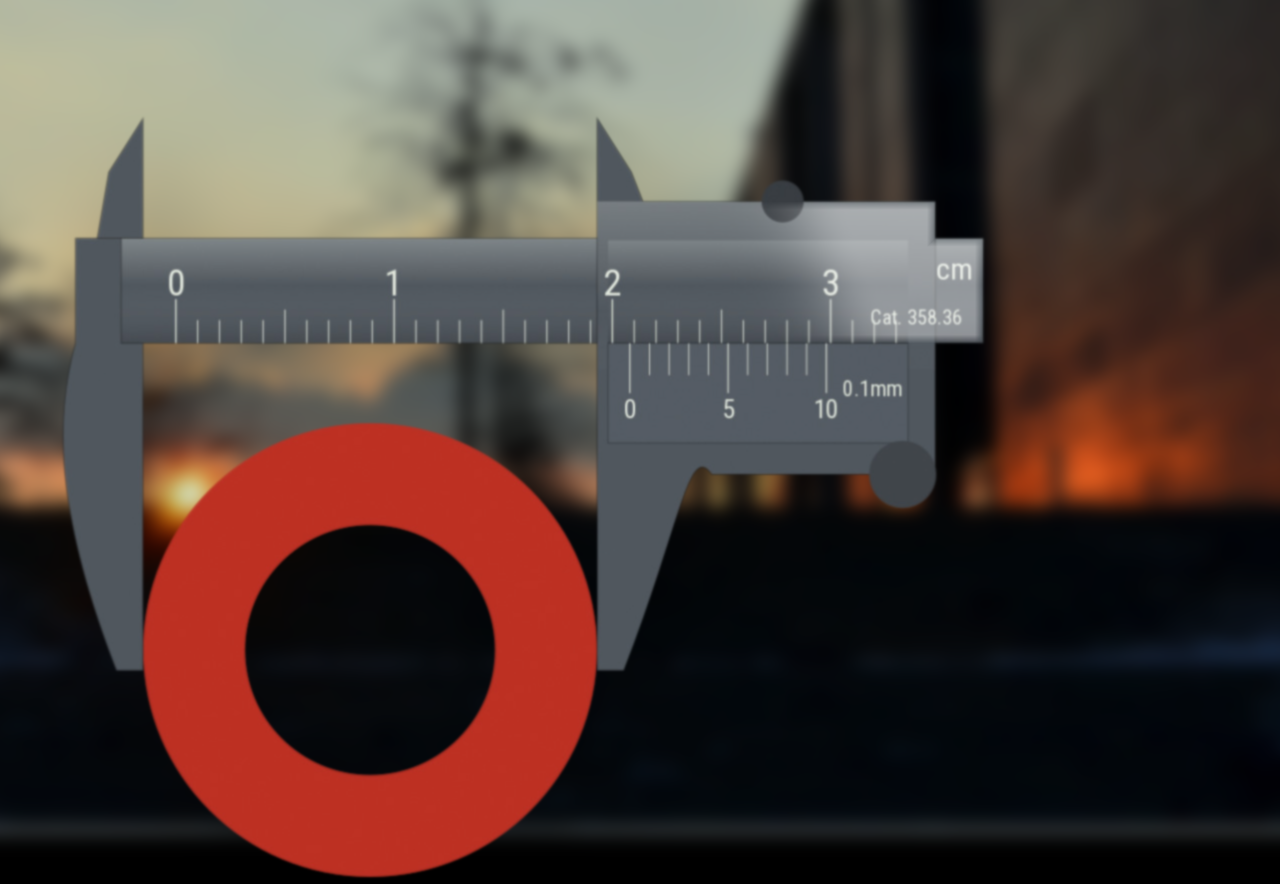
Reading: 20.8 (mm)
